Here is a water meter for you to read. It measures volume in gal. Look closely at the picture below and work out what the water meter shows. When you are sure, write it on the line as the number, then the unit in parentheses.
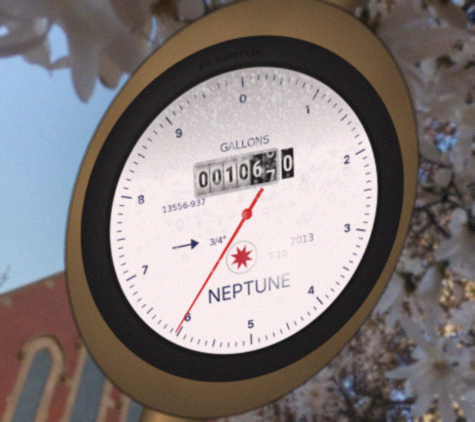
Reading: 10666.0 (gal)
